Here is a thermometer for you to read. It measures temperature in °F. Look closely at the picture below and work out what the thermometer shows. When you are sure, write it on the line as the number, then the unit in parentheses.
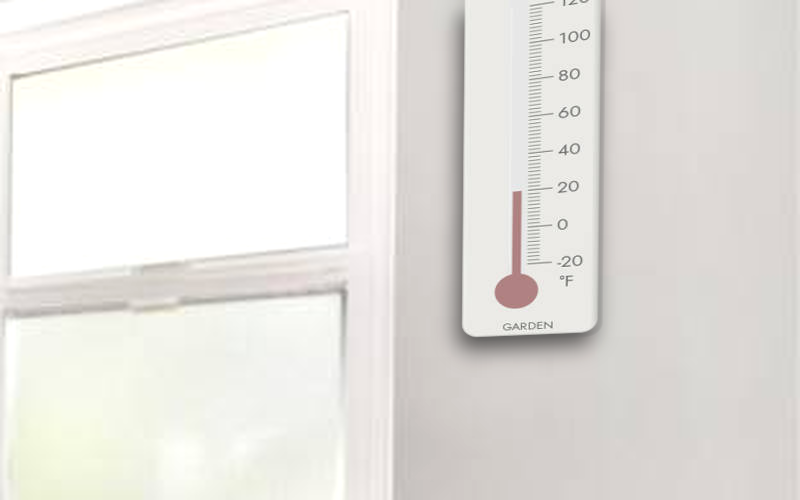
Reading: 20 (°F)
